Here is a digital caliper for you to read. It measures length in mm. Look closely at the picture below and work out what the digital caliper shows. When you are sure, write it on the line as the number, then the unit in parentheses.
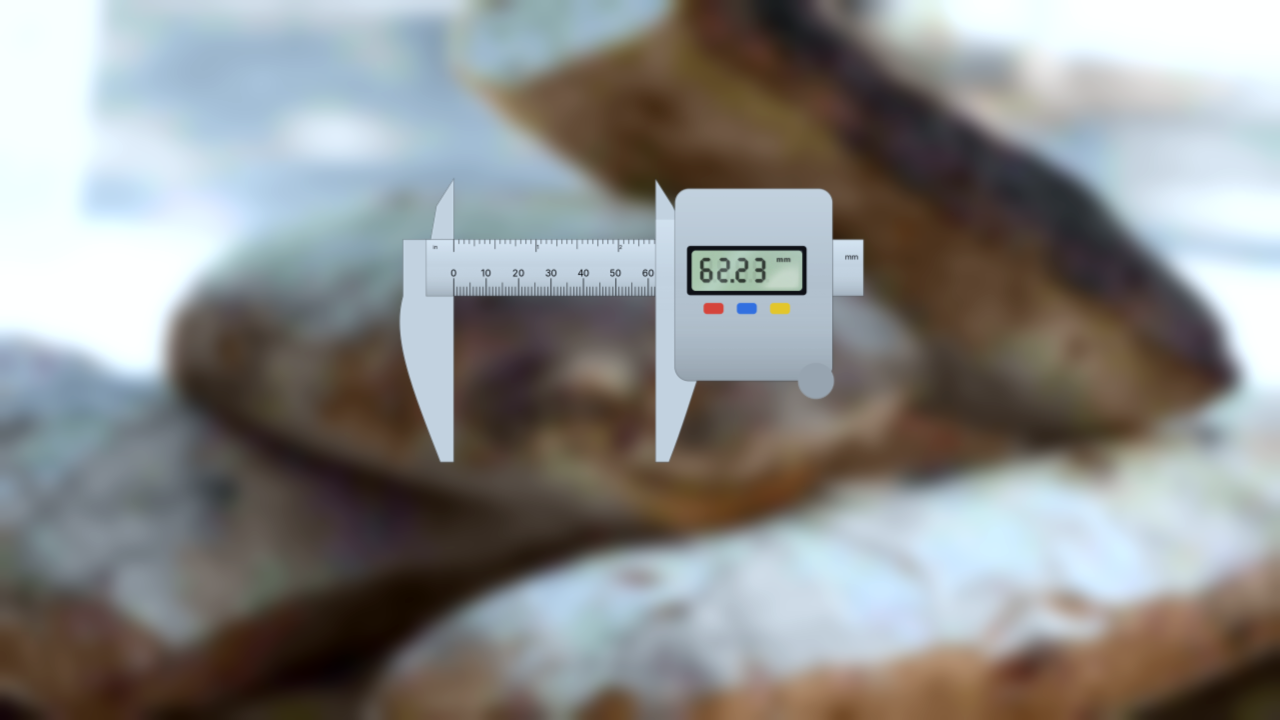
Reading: 62.23 (mm)
